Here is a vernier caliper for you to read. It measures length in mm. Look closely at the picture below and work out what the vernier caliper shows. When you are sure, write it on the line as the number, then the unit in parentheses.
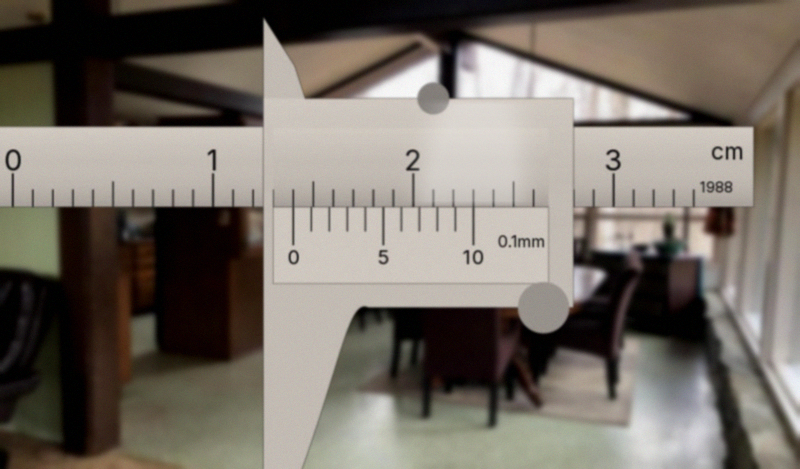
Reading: 14.0 (mm)
